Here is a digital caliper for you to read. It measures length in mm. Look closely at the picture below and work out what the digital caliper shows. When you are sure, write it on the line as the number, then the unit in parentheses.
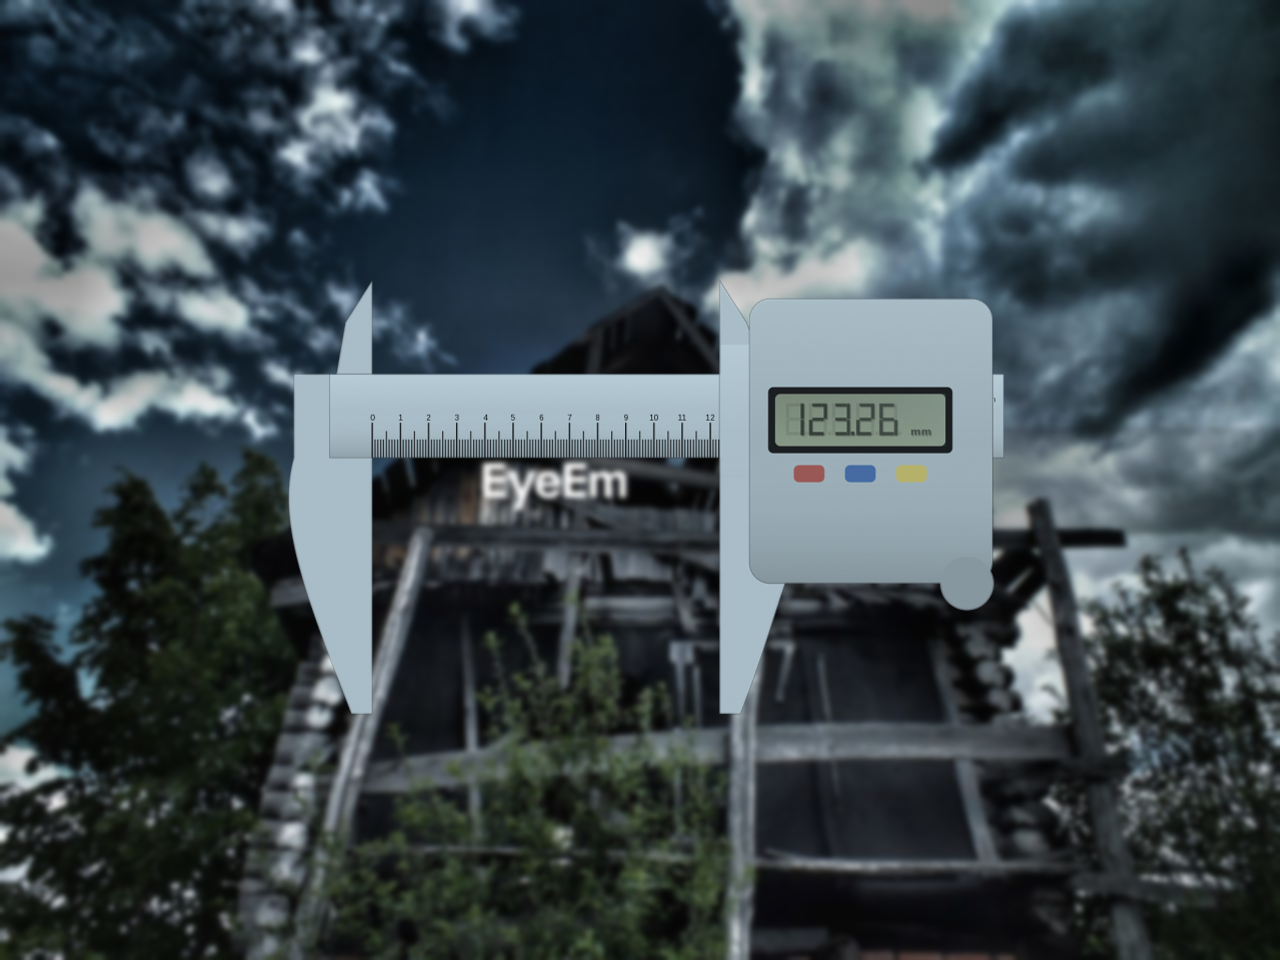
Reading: 123.26 (mm)
